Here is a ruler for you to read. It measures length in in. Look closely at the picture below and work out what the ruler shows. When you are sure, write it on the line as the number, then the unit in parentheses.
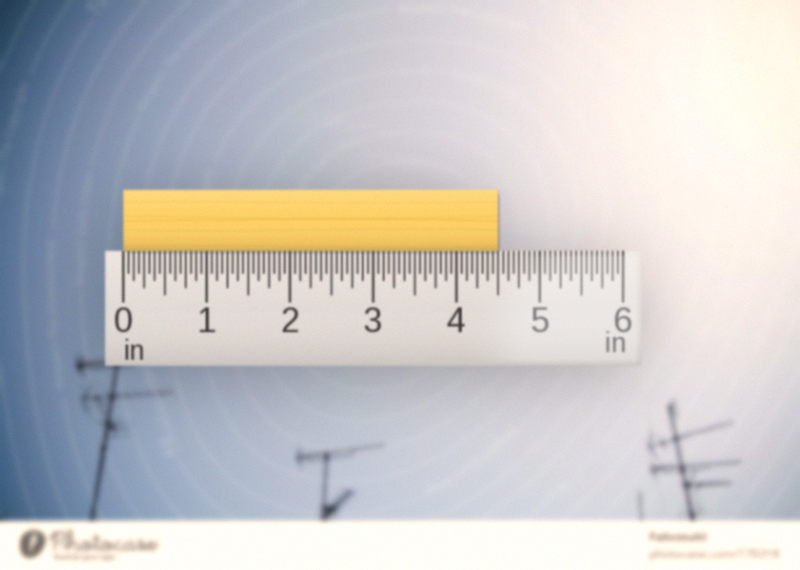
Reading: 4.5 (in)
